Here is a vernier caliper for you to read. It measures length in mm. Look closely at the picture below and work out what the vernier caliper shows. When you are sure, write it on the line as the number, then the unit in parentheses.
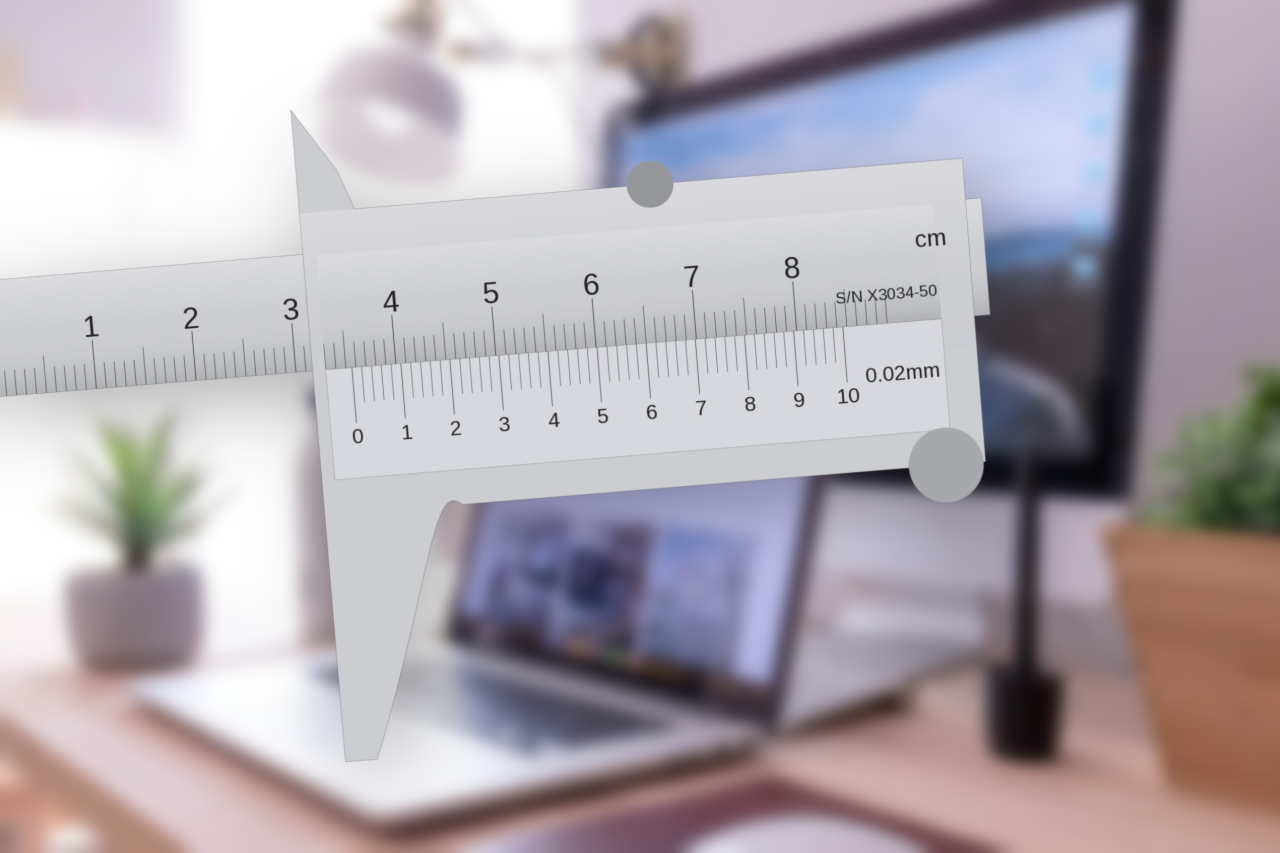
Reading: 35.6 (mm)
